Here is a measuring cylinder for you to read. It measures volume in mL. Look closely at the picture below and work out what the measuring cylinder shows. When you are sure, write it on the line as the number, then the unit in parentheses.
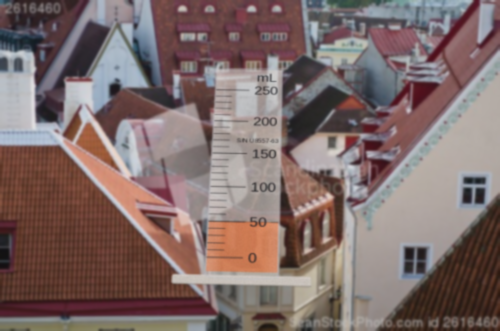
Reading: 50 (mL)
